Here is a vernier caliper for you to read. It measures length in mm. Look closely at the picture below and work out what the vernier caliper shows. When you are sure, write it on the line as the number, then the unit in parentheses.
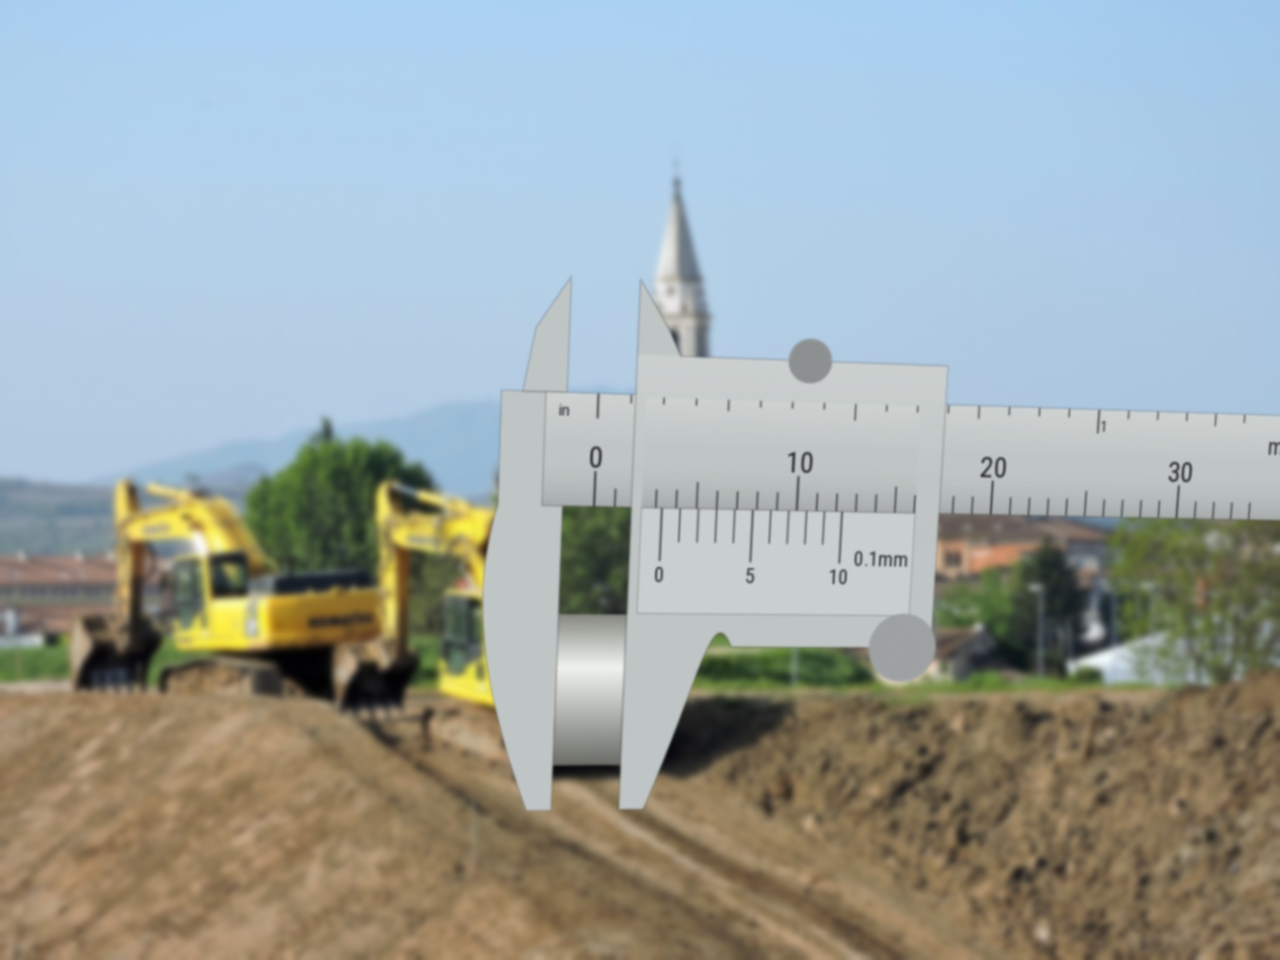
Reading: 3.3 (mm)
